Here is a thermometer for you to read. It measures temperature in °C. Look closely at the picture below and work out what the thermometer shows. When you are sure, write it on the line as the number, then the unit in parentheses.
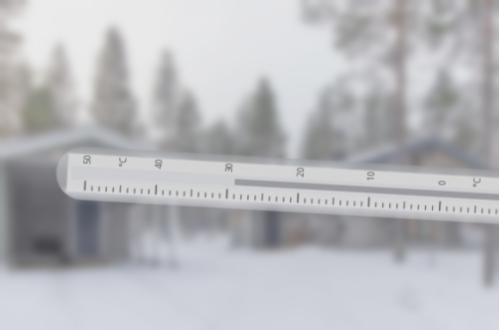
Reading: 29 (°C)
